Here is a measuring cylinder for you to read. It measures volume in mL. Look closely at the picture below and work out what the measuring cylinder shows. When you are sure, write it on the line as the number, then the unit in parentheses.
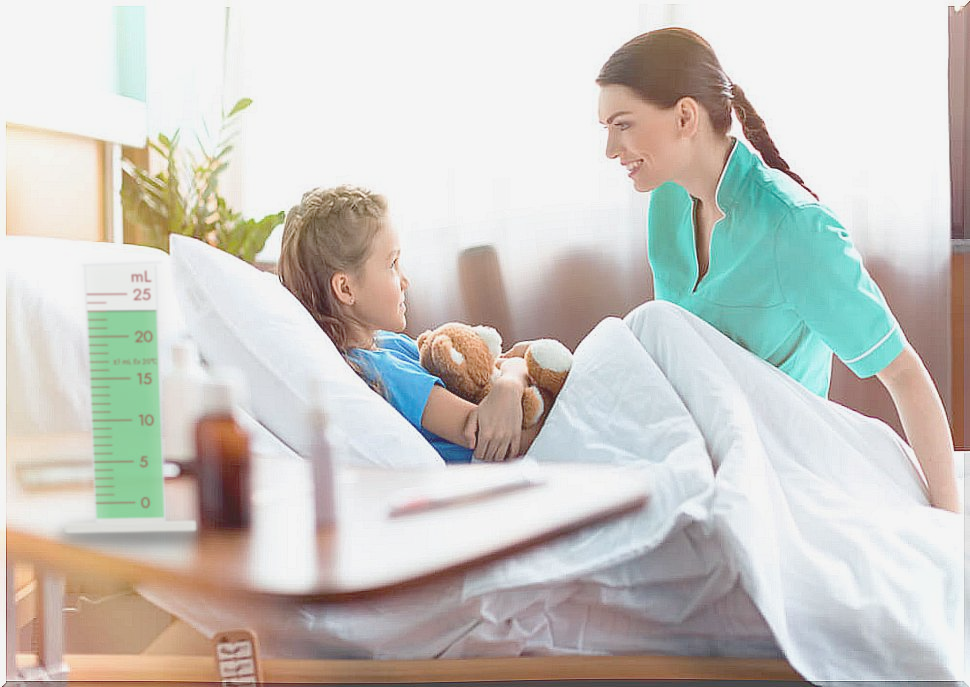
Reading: 23 (mL)
